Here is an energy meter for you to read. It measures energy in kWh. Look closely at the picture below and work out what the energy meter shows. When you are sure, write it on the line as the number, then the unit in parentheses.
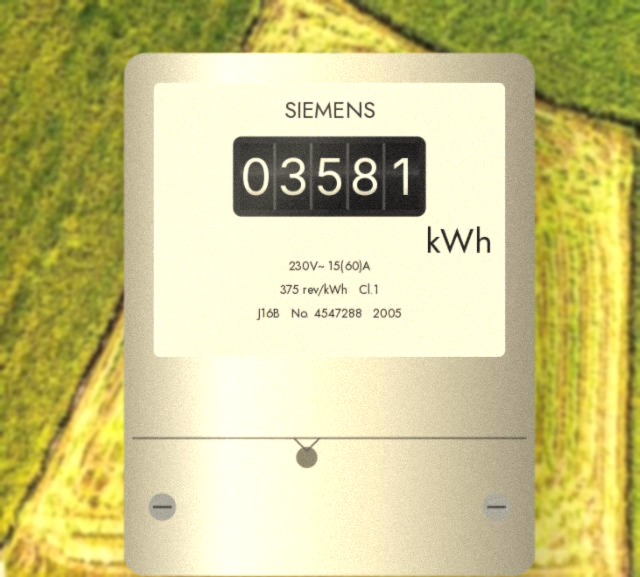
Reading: 3581 (kWh)
